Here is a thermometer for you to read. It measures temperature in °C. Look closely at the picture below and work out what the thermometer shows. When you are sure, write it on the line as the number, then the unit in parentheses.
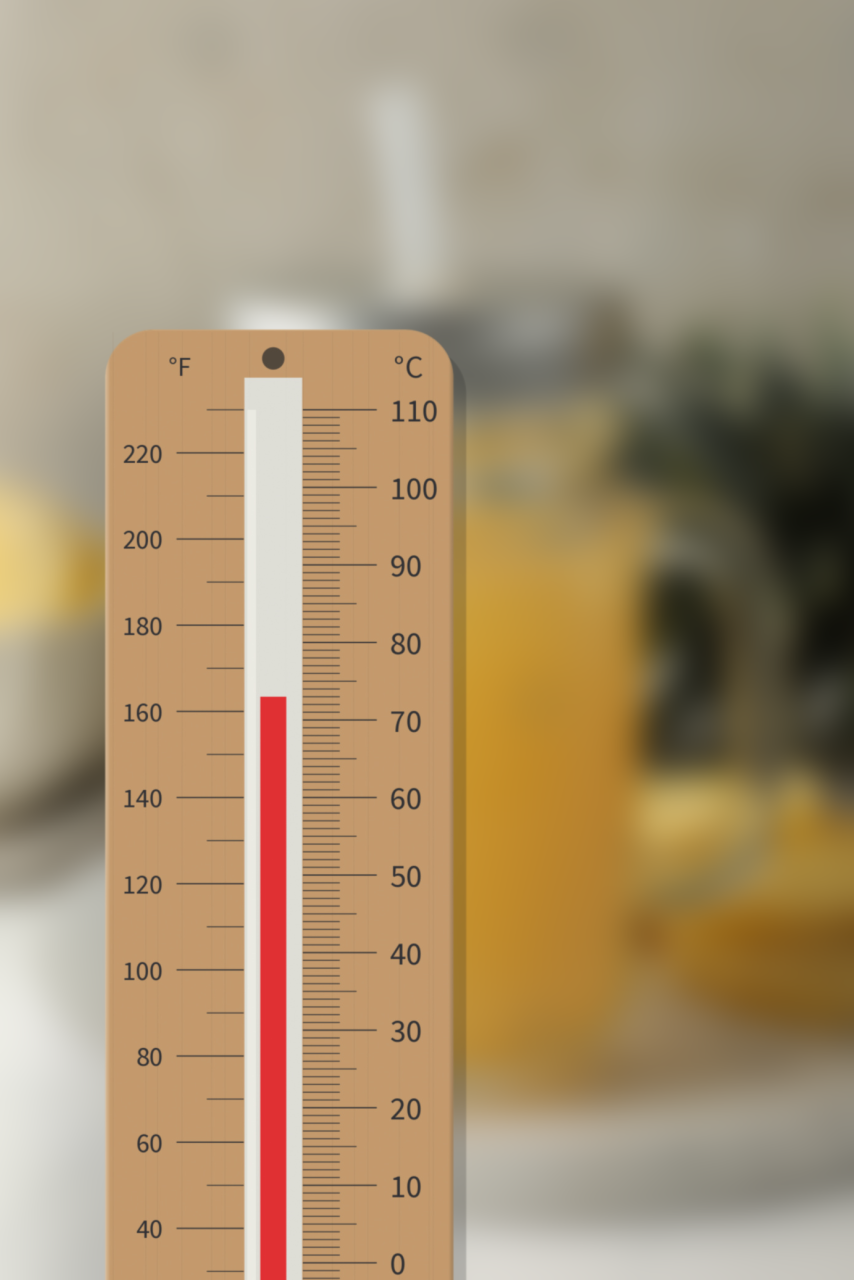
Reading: 73 (°C)
